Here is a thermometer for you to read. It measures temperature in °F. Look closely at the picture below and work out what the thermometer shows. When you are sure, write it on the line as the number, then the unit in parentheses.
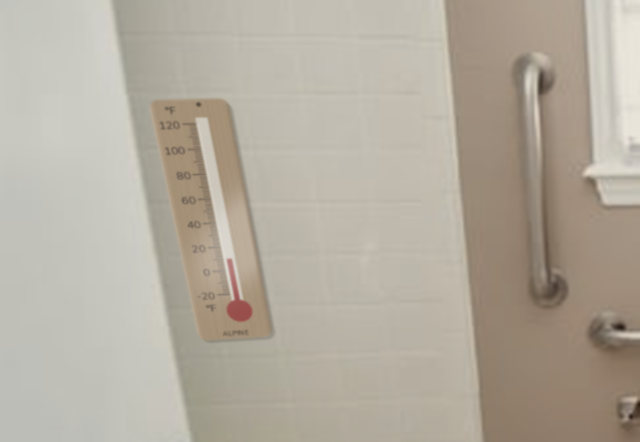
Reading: 10 (°F)
